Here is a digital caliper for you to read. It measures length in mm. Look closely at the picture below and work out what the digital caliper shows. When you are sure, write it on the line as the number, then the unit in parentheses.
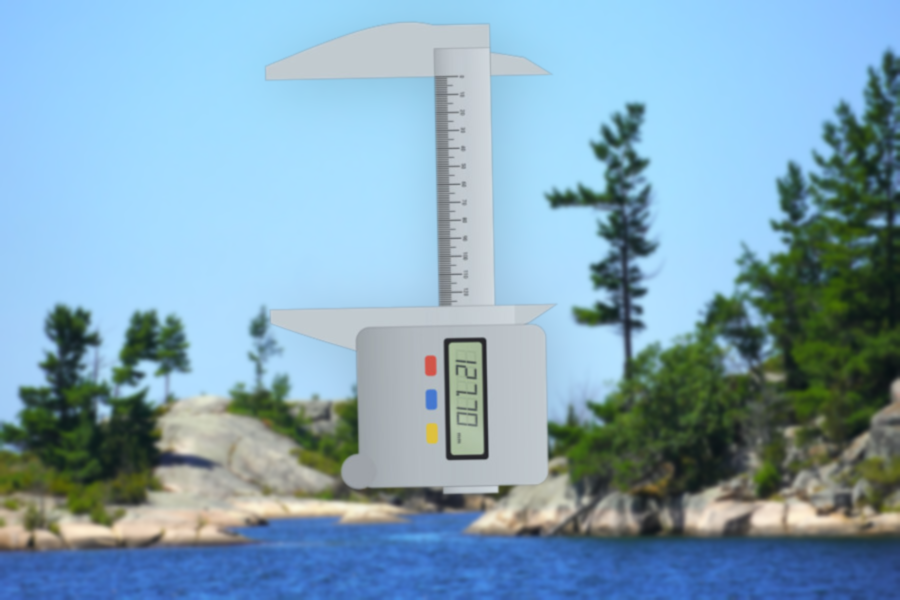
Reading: 127.70 (mm)
